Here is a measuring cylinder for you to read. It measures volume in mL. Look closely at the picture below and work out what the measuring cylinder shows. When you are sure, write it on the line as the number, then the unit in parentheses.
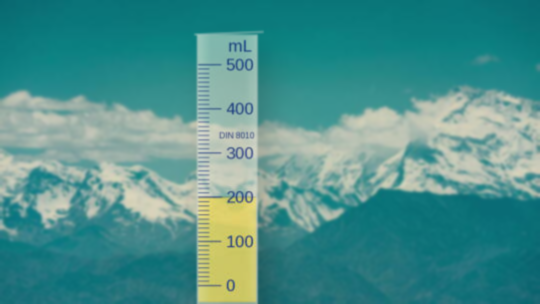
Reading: 200 (mL)
